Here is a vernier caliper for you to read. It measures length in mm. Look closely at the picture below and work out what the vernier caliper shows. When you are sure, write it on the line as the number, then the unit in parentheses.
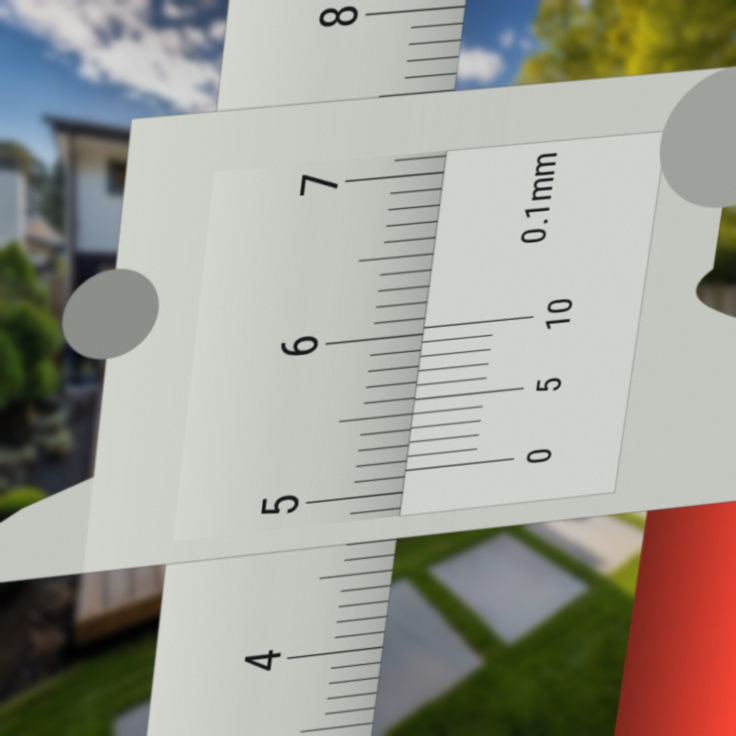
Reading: 51.4 (mm)
